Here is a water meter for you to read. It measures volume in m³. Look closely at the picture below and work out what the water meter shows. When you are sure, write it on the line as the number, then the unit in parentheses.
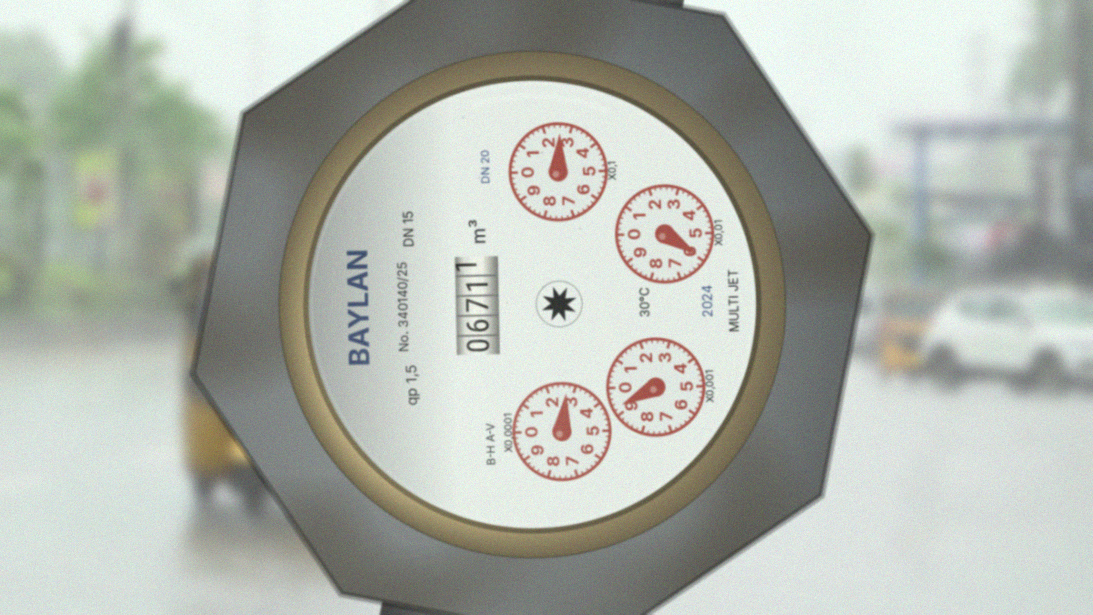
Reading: 6711.2592 (m³)
